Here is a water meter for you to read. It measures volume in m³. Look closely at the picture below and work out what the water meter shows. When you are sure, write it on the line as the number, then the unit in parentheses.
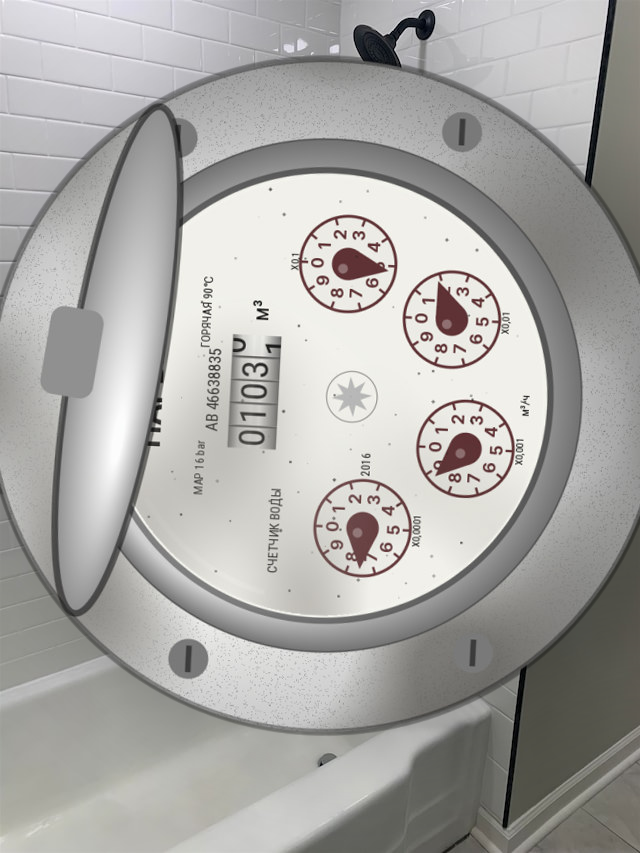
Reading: 1030.5187 (m³)
